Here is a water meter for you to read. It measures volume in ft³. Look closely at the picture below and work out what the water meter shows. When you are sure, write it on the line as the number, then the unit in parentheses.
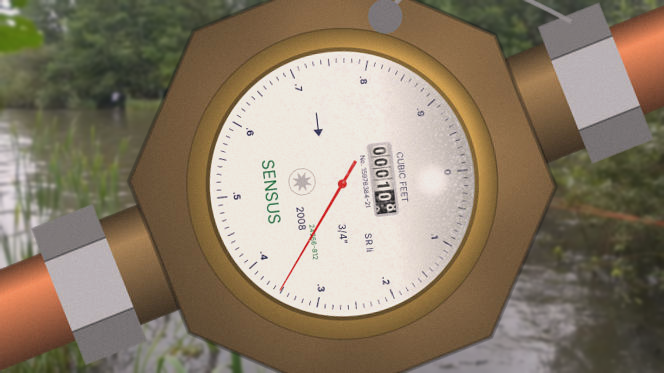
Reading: 108.35 (ft³)
